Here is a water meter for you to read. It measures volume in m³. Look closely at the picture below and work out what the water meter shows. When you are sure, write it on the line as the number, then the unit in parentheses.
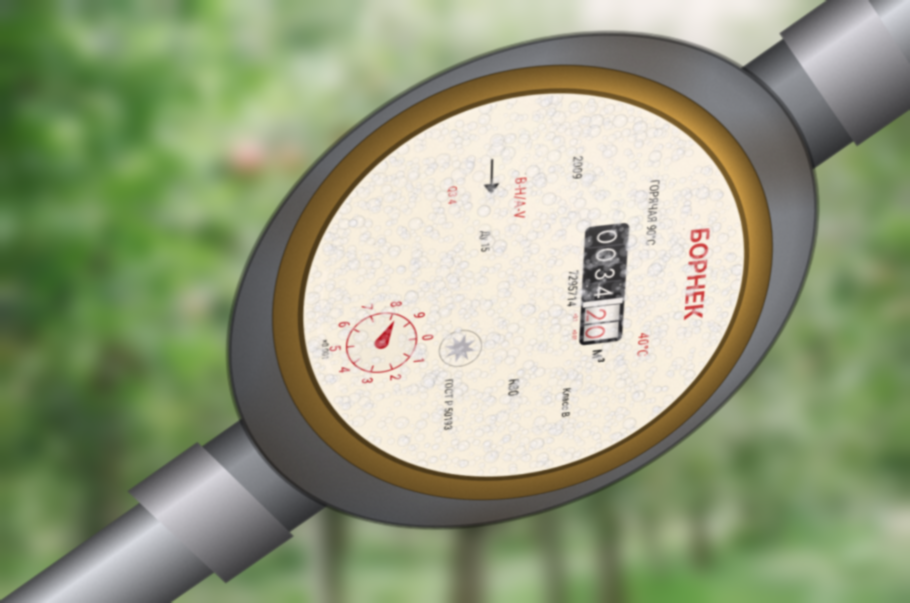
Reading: 34.198 (m³)
